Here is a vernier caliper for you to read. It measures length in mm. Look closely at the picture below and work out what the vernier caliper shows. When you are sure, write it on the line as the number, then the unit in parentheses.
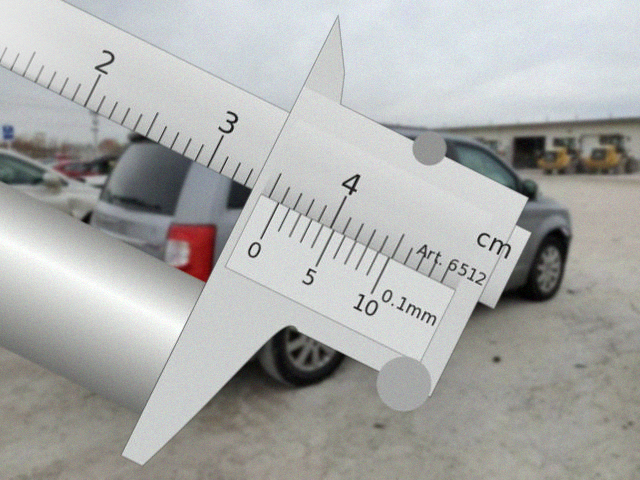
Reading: 35.8 (mm)
